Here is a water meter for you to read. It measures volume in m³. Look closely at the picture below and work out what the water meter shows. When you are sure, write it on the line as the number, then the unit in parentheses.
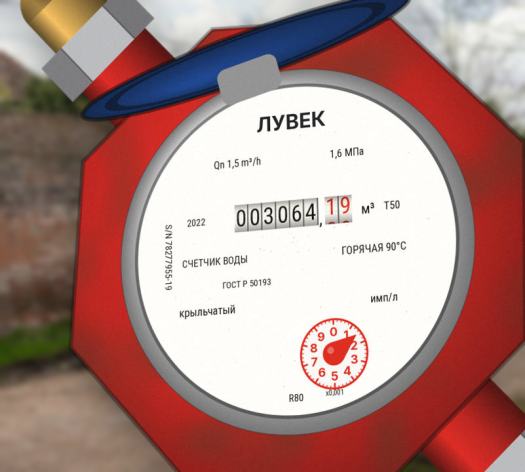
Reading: 3064.191 (m³)
